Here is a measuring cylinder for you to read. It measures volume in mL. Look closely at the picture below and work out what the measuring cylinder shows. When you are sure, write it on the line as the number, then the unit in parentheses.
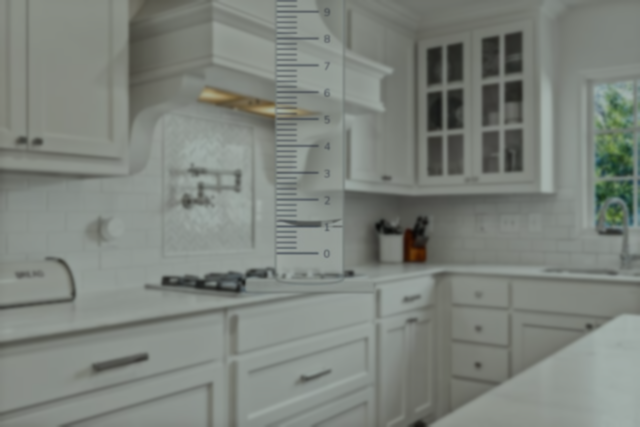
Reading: 1 (mL)
